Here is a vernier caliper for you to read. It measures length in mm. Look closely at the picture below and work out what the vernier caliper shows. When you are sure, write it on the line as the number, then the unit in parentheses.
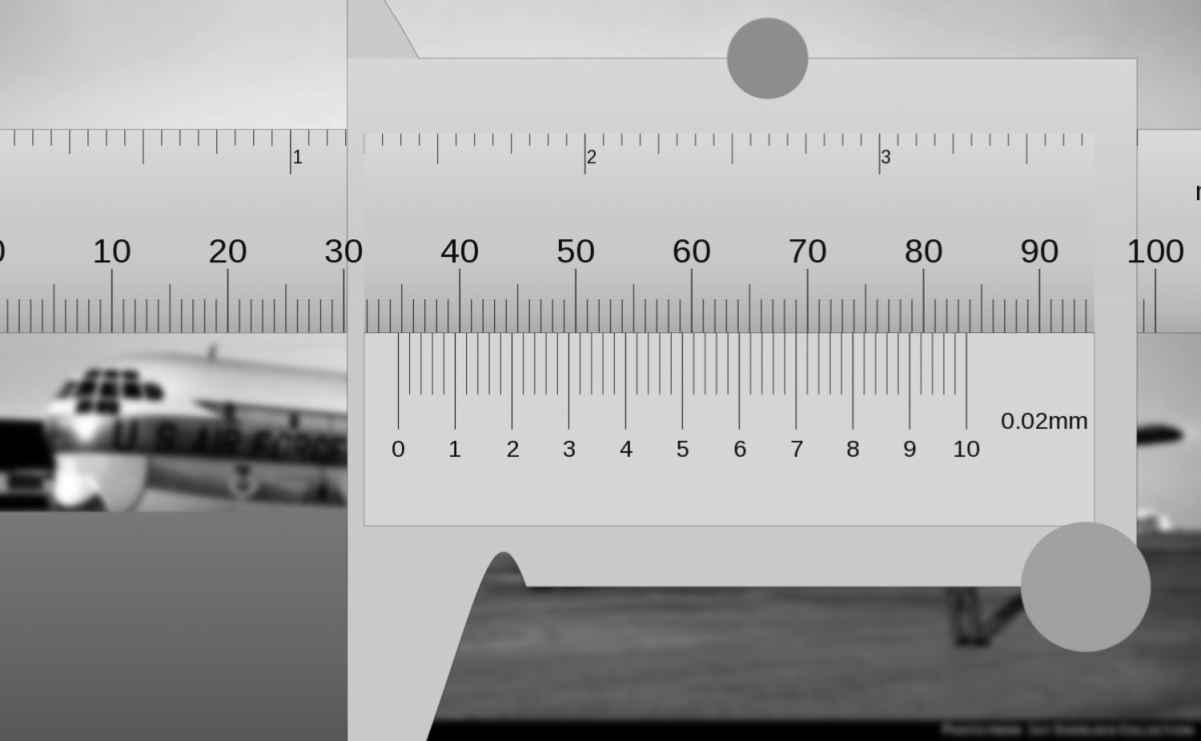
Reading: 34.7 (mm)
